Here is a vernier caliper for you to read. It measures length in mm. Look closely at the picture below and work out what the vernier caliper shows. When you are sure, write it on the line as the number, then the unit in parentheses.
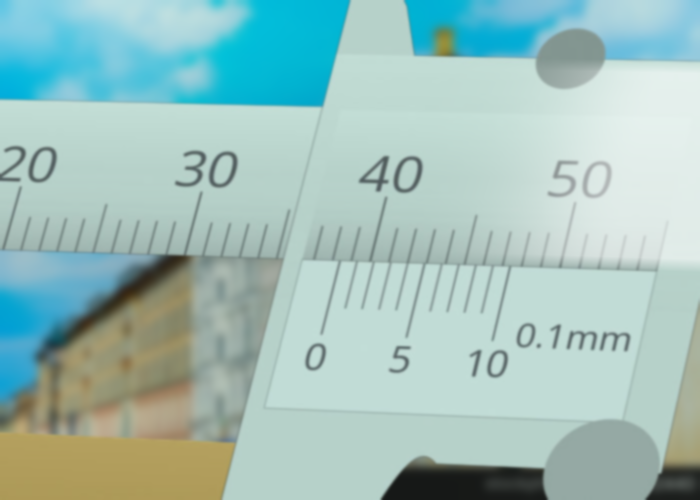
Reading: 38.4 (mm)
